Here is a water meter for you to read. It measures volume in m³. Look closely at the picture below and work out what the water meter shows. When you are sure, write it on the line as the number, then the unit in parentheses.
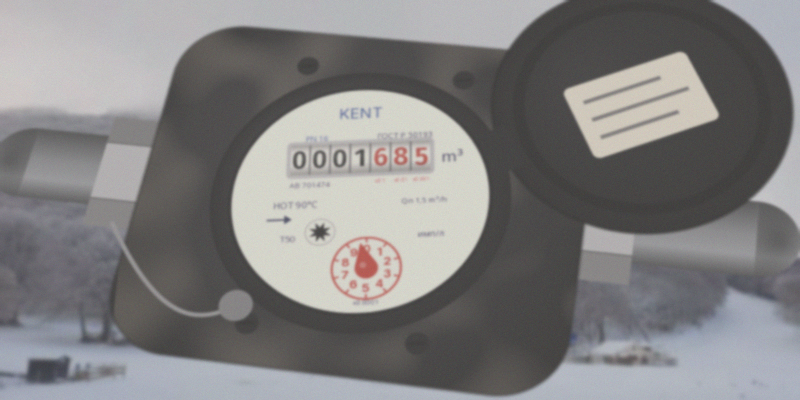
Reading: 1.6849 (m³)
